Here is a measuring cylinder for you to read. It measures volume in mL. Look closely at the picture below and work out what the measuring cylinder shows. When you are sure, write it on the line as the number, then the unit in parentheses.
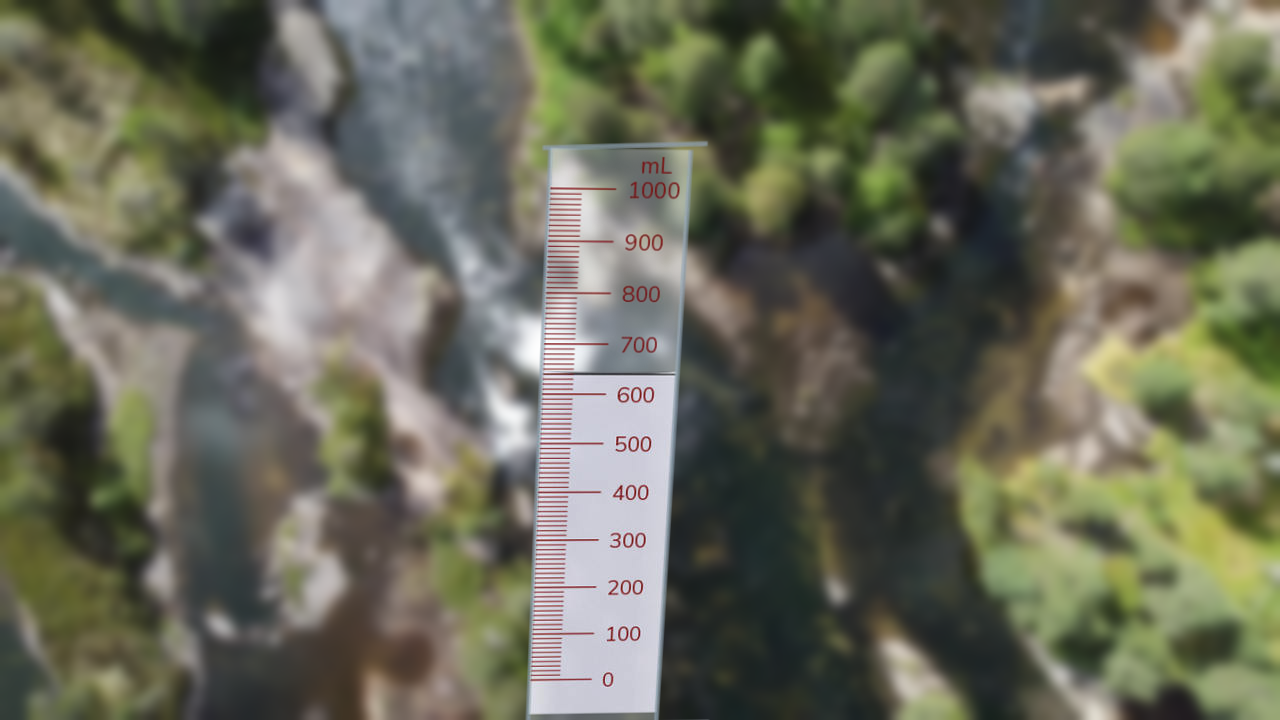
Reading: 640 (mL)
